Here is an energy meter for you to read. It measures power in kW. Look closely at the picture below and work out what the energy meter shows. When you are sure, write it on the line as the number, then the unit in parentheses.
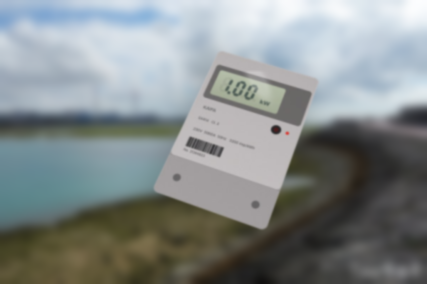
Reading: 1.00 (kW)
